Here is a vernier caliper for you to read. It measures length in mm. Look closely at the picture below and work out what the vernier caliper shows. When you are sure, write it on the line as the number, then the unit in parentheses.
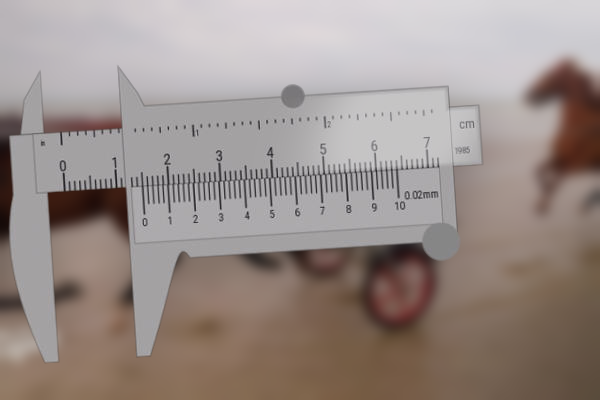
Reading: 15.0 (mm)
